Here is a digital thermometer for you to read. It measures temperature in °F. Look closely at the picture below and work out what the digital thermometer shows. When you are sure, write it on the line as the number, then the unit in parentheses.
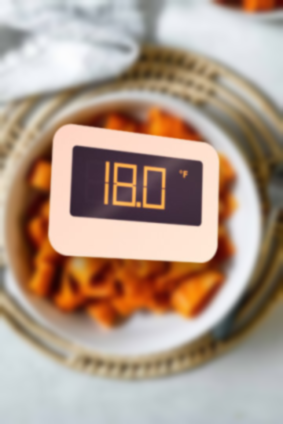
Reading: 18.0 (°F)
